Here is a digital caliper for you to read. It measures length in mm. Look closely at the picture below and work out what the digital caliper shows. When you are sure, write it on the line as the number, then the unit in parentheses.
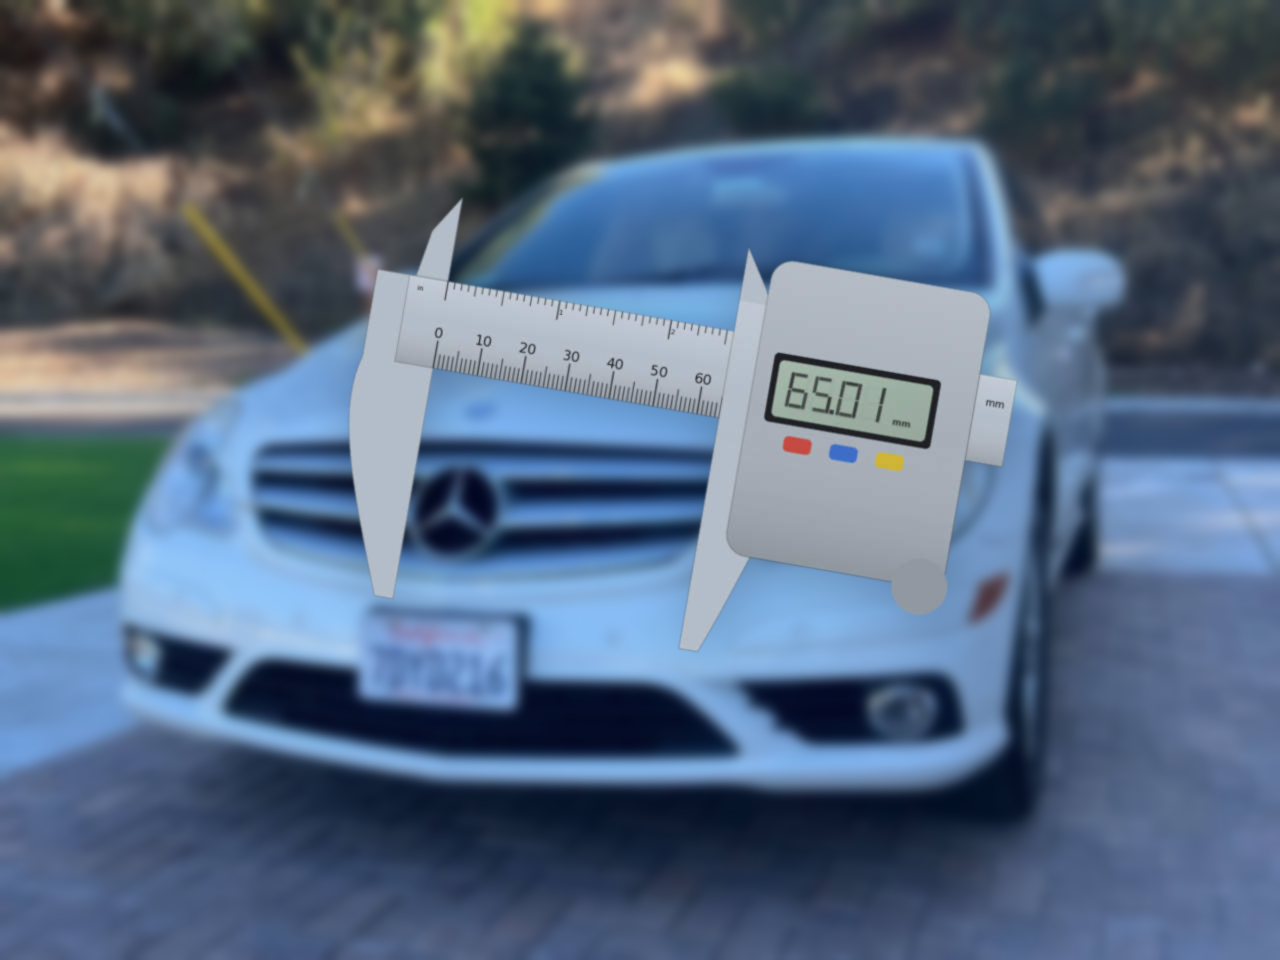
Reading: 65.01 (mm)
